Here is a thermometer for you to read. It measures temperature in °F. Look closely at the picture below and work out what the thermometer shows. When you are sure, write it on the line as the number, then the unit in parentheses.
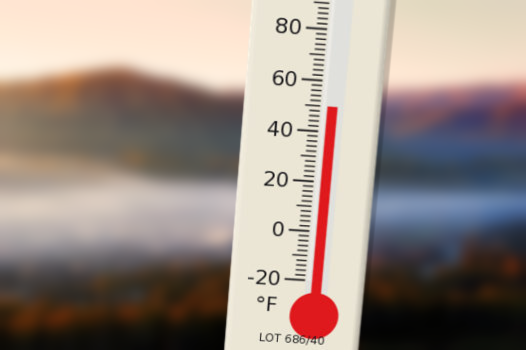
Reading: 50 (°F)
